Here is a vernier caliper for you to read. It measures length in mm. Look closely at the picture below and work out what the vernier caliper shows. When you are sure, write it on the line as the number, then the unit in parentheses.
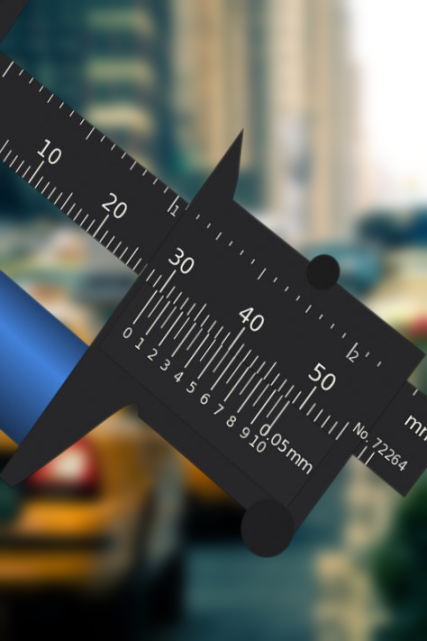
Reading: 29.6 (mm)
